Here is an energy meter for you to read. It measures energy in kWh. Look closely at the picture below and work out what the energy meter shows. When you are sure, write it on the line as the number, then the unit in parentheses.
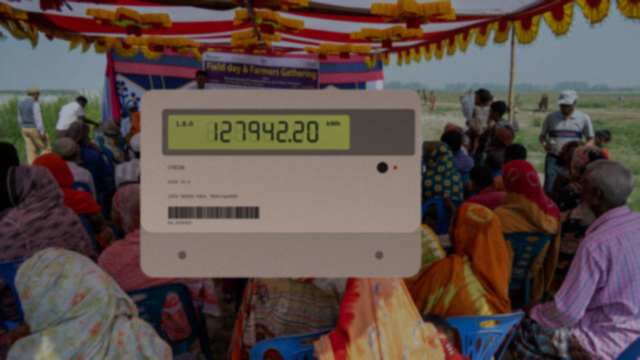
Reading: 127942.20 (kWh)
